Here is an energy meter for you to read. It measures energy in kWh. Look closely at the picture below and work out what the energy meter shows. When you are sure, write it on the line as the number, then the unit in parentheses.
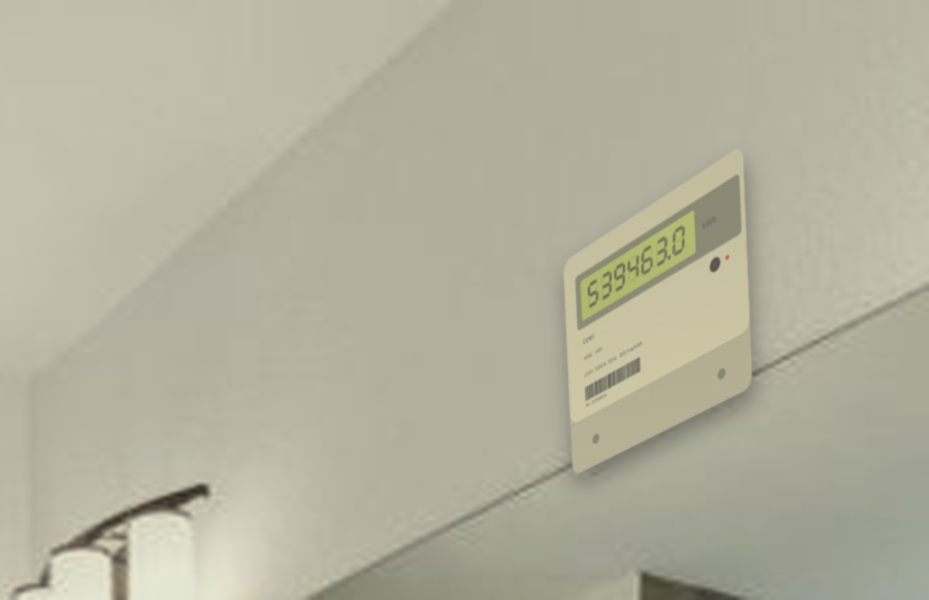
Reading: 539463.0 (kWh)
